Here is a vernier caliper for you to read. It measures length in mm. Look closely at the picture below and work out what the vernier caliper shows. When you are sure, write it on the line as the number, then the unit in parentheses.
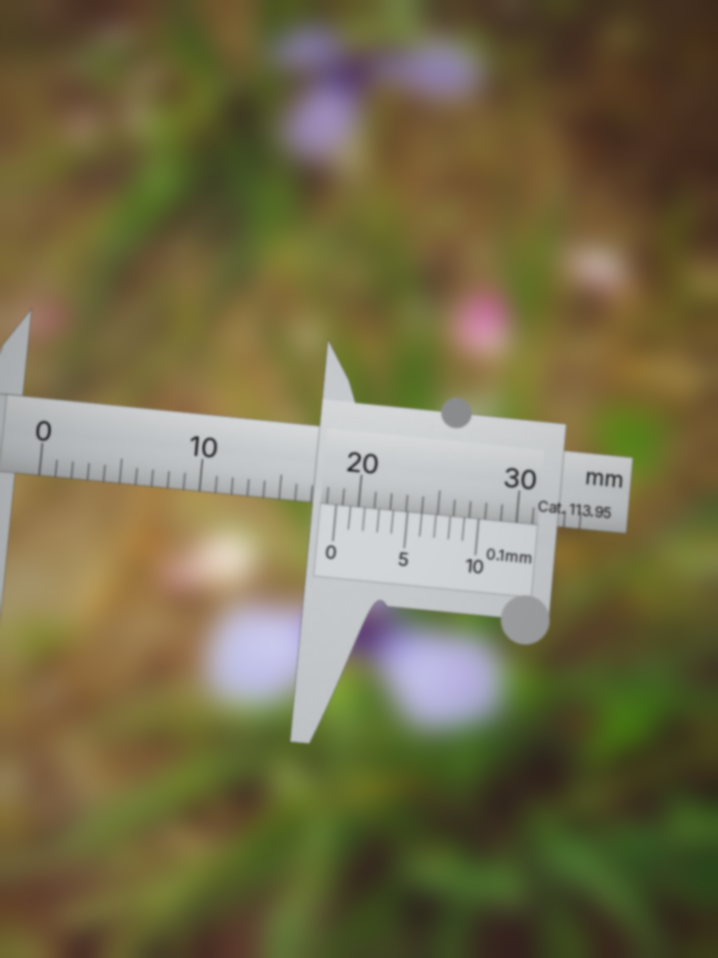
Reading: 18.6 (mm)
